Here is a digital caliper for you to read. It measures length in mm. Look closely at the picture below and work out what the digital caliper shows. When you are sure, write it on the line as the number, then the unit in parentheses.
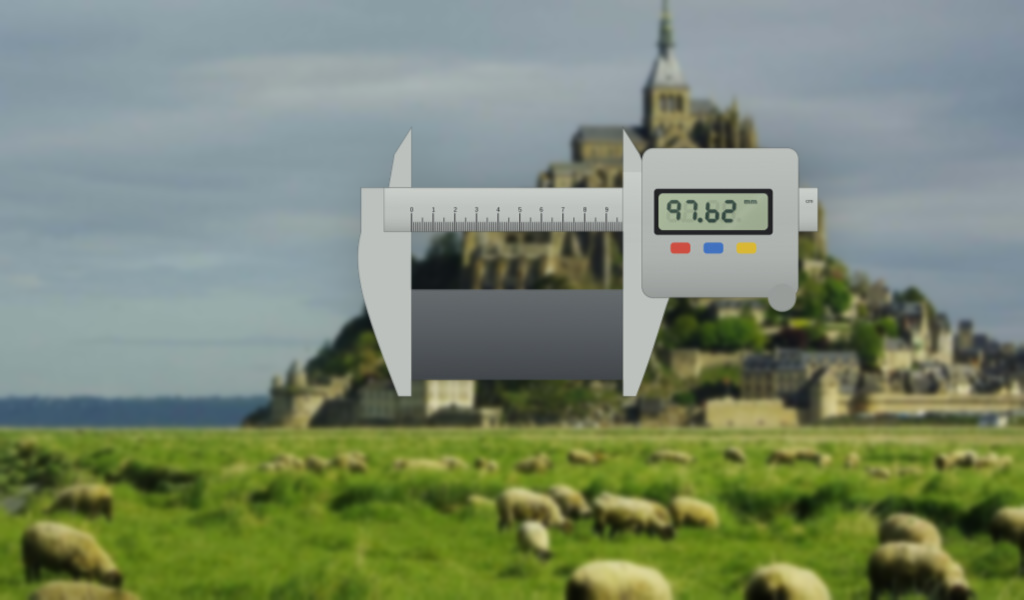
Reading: 97.62 (mm)
